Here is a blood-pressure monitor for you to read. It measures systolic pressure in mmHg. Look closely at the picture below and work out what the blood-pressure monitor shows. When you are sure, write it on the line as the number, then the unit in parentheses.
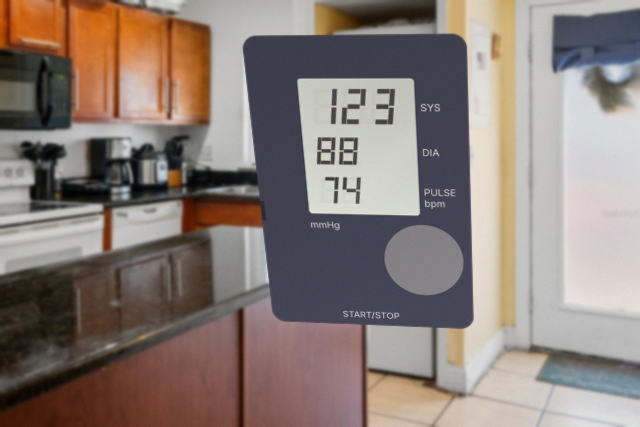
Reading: 123 (mmHg)
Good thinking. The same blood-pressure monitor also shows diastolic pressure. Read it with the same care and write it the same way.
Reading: 88 (mmHg)
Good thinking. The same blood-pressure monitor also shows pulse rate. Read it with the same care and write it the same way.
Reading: 74 (bpm)
